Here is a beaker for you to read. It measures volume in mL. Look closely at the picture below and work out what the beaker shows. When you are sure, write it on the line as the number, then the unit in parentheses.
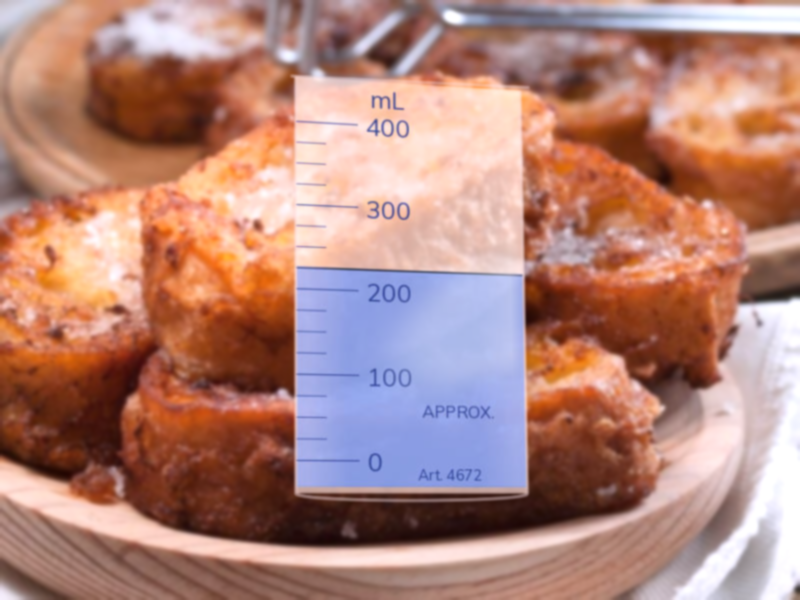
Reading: 225 (mL)
